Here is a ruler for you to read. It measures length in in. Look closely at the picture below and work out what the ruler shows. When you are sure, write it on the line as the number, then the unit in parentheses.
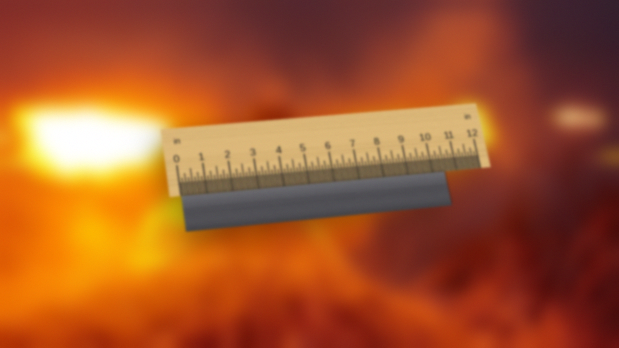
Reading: 10.5 (in)
